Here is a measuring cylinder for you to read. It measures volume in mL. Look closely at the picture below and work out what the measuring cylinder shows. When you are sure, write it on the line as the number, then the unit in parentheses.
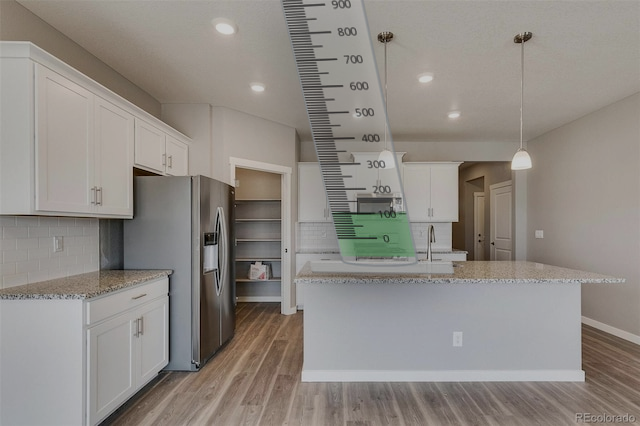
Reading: 100 (mL)
